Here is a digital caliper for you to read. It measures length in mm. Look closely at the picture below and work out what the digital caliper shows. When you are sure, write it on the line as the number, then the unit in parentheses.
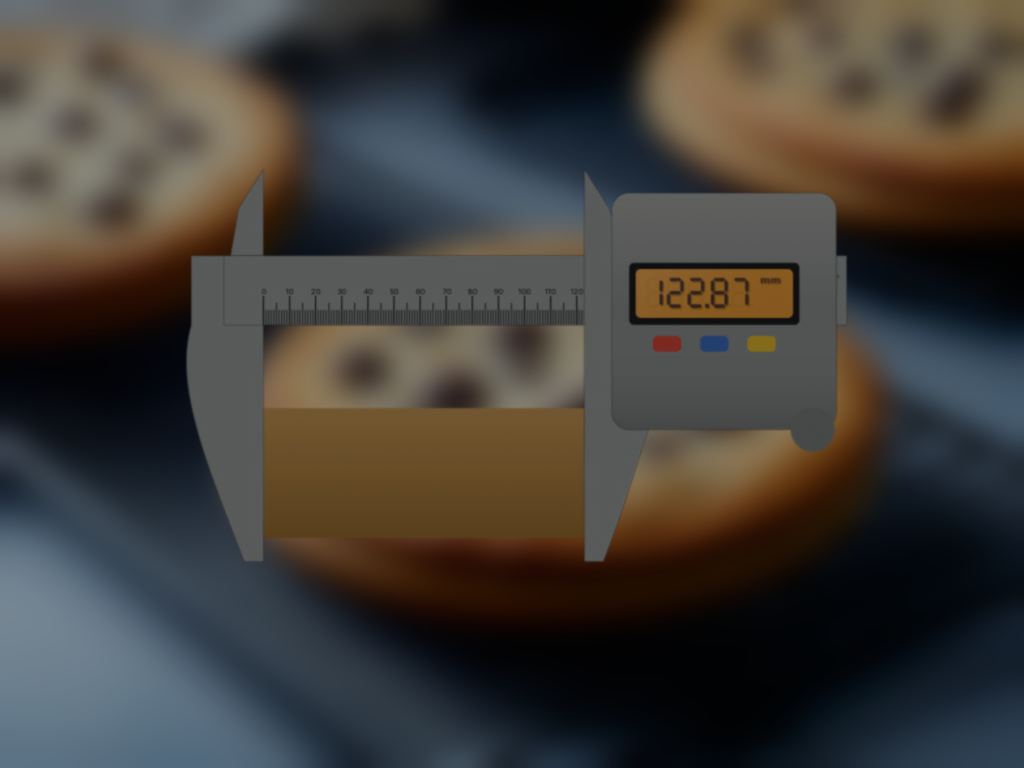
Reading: 122.87 (mm)
